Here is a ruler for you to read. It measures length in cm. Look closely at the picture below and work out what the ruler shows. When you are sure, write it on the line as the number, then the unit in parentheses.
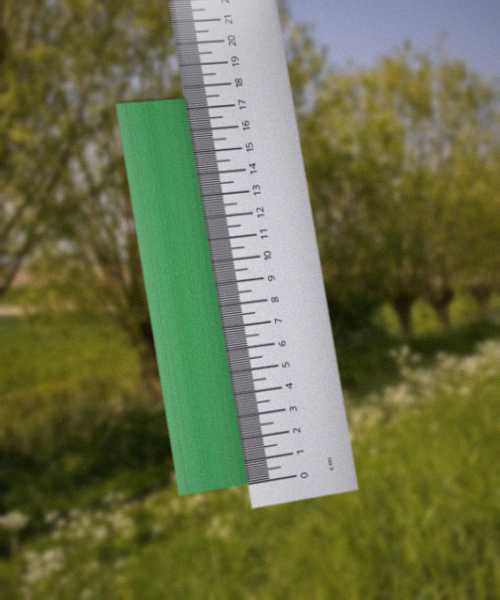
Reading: 17.5 (cm)
